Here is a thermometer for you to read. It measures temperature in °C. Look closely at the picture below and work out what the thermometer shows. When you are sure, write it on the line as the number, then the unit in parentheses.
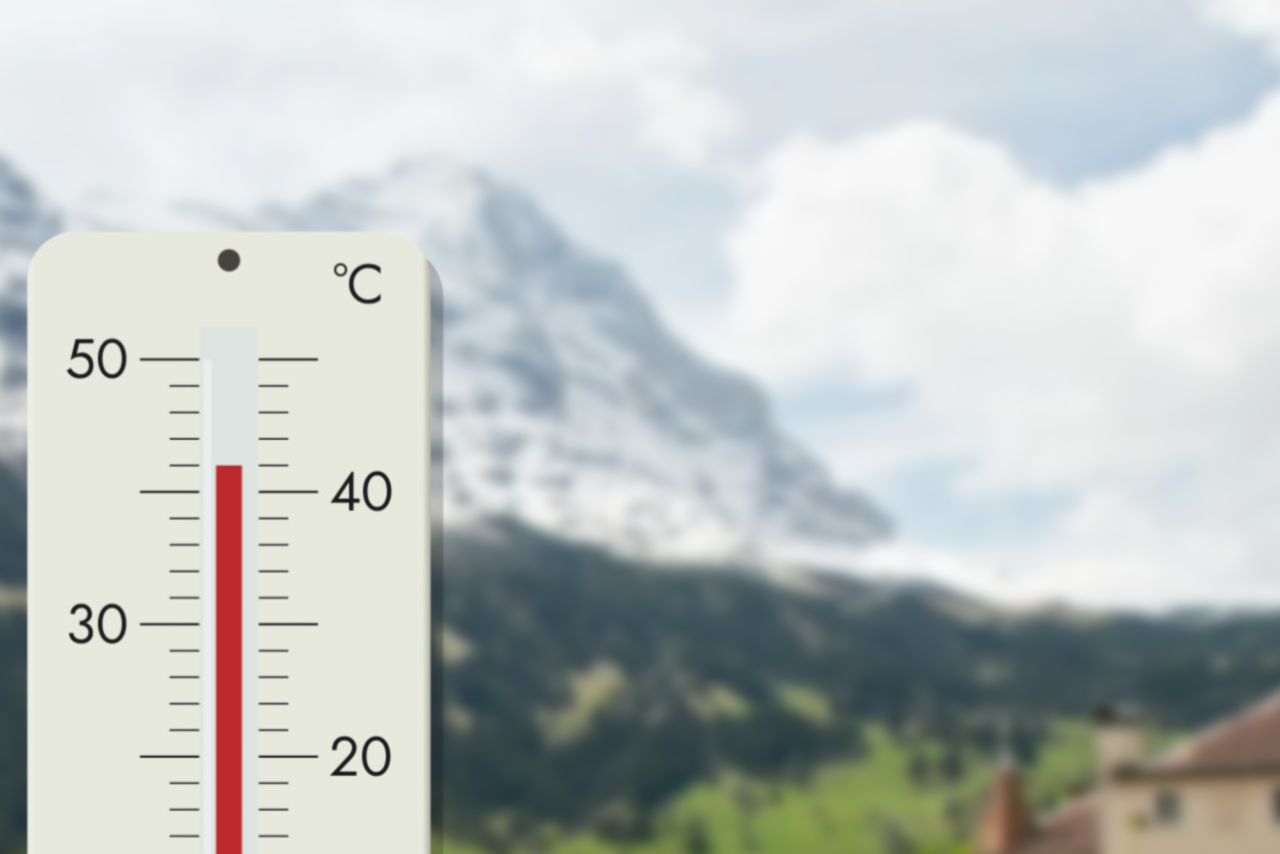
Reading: 42 (°C)
